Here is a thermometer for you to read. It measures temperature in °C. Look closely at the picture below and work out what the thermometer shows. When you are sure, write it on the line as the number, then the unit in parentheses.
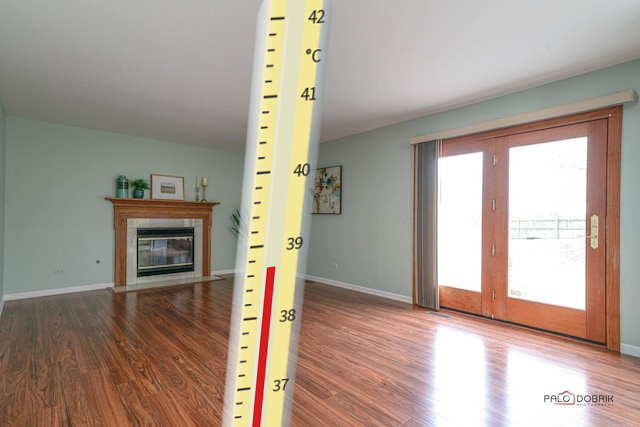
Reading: 38.7 (°C)
